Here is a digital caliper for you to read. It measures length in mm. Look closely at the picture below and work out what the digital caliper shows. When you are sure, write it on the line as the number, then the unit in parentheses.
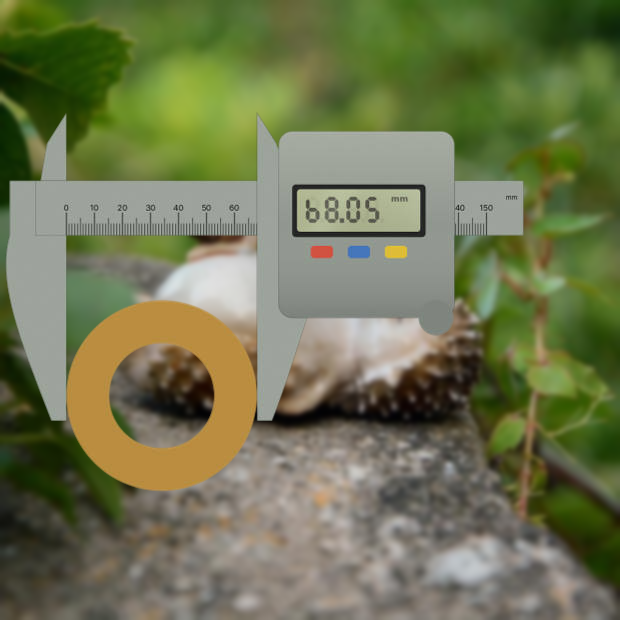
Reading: 68.05 (mm)
